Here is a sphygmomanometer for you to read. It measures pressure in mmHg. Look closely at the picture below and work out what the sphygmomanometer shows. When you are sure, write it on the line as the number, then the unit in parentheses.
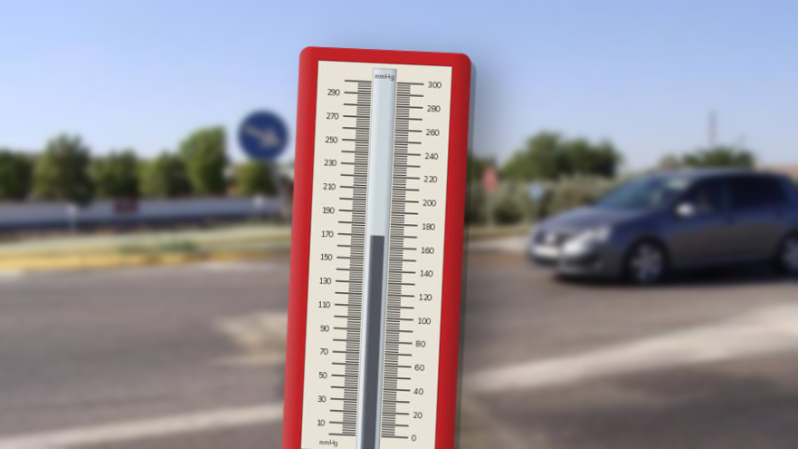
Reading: 170 (mmHg)
